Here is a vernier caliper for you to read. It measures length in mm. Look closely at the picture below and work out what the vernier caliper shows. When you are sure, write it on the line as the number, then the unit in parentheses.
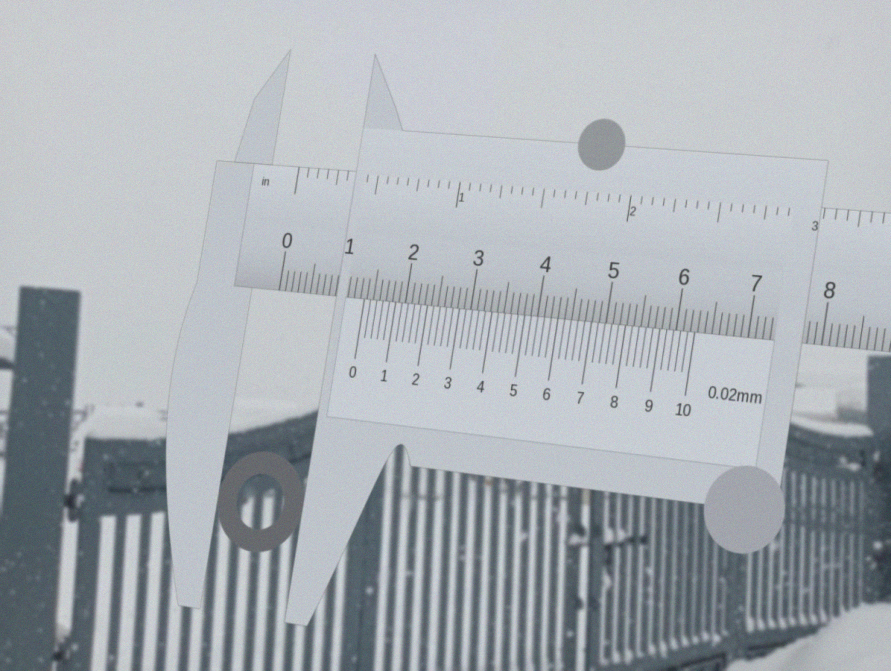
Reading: 13.6 (mm)
